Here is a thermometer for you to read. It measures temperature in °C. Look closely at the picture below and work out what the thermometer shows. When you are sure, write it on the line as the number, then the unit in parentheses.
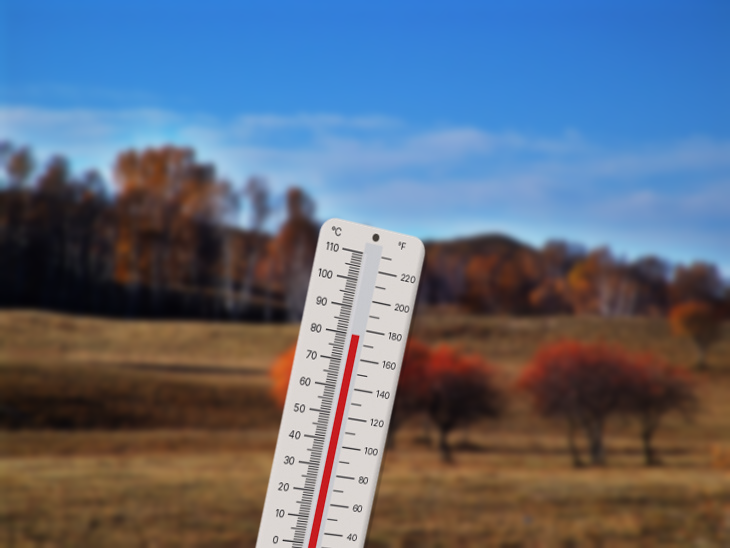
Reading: 80 (°C)
